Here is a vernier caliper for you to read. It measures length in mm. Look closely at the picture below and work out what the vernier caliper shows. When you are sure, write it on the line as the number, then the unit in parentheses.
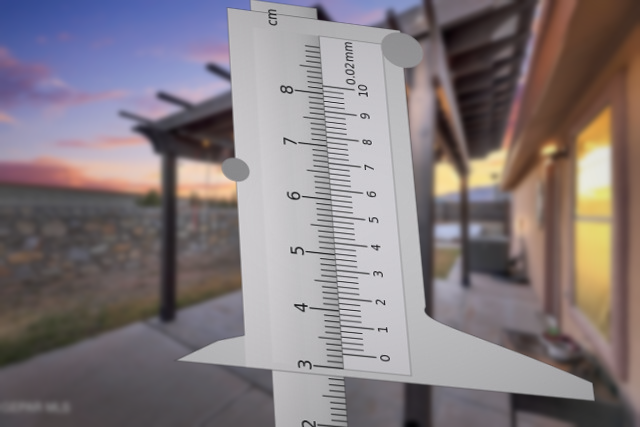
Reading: 32.5 (mm)
